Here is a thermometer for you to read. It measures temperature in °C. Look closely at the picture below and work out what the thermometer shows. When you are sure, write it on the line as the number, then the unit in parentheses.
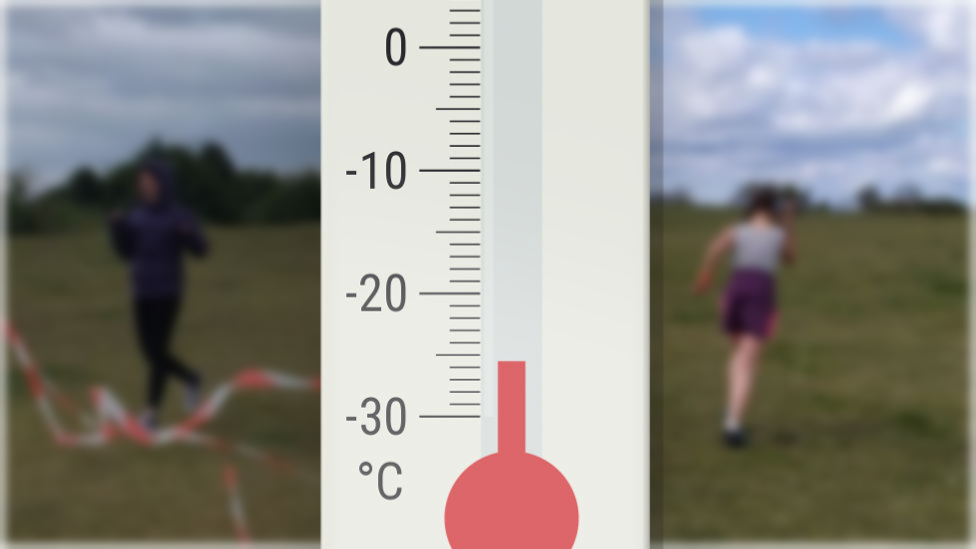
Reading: -25.5 (°C)
